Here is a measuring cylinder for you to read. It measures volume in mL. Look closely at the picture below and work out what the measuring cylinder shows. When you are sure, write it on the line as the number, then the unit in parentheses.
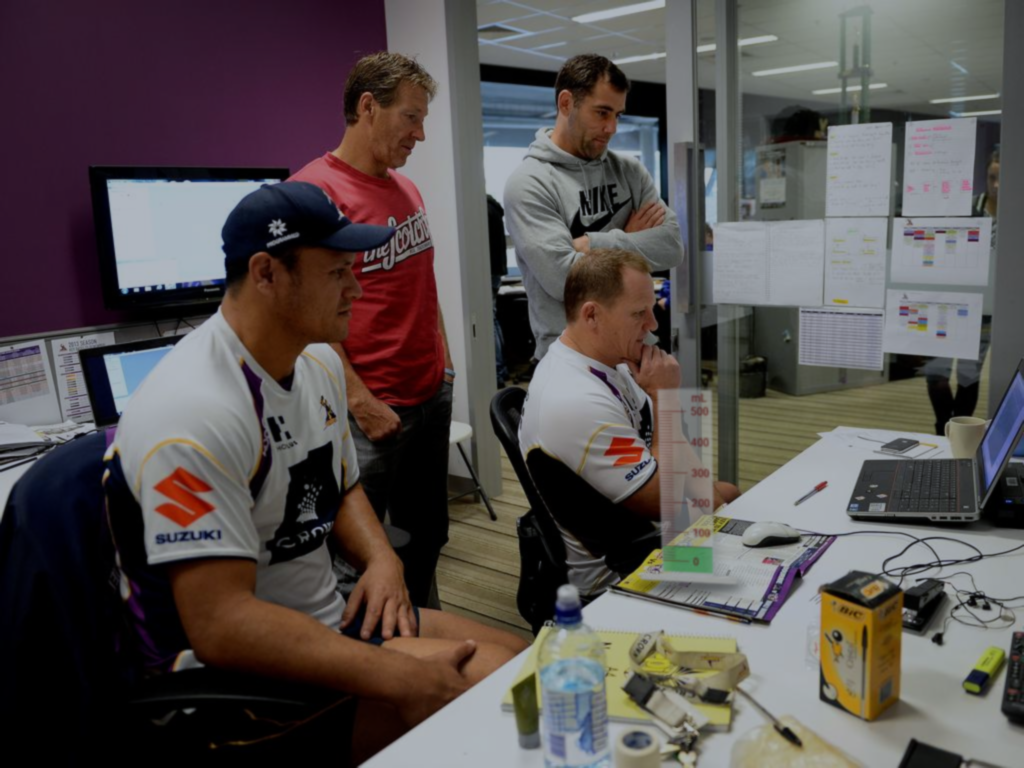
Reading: 50 (mL)
